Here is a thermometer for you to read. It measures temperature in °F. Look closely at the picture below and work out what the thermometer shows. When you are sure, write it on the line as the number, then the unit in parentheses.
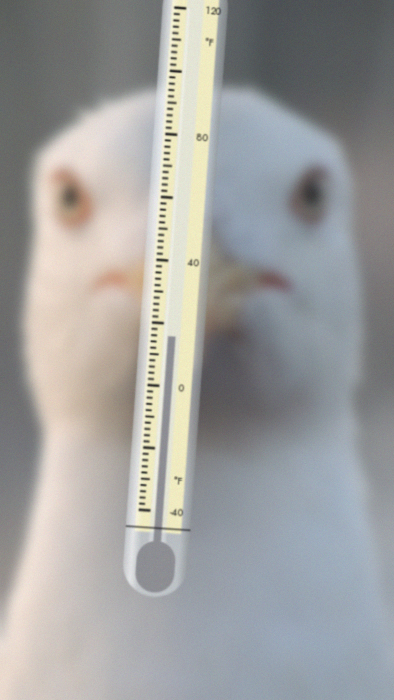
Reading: 16 (°F)
